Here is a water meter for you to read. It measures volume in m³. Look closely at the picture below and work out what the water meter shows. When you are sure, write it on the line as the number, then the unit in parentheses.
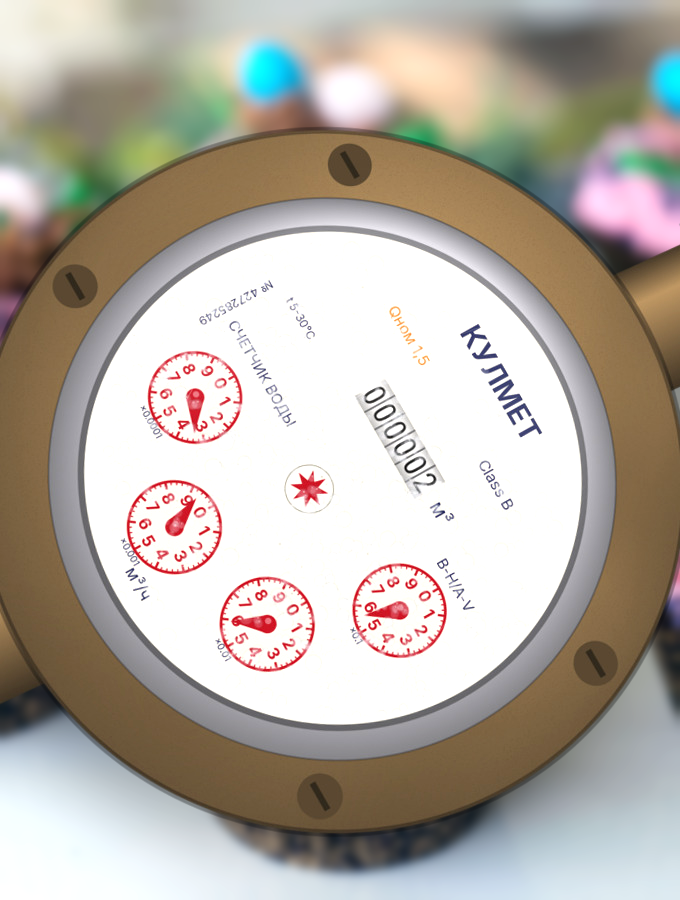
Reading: 2.5593 (m³)
